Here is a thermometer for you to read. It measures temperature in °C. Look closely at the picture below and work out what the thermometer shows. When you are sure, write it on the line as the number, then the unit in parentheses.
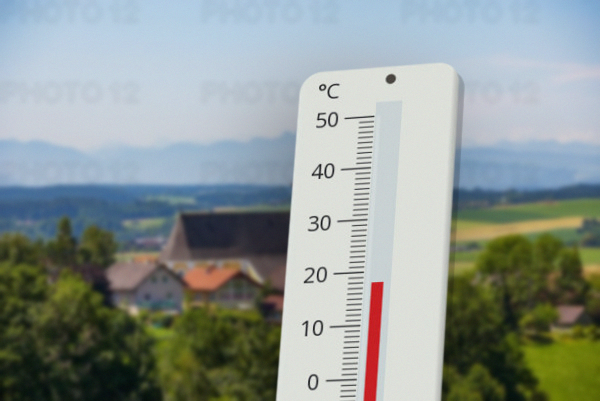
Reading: 18 (°C)
